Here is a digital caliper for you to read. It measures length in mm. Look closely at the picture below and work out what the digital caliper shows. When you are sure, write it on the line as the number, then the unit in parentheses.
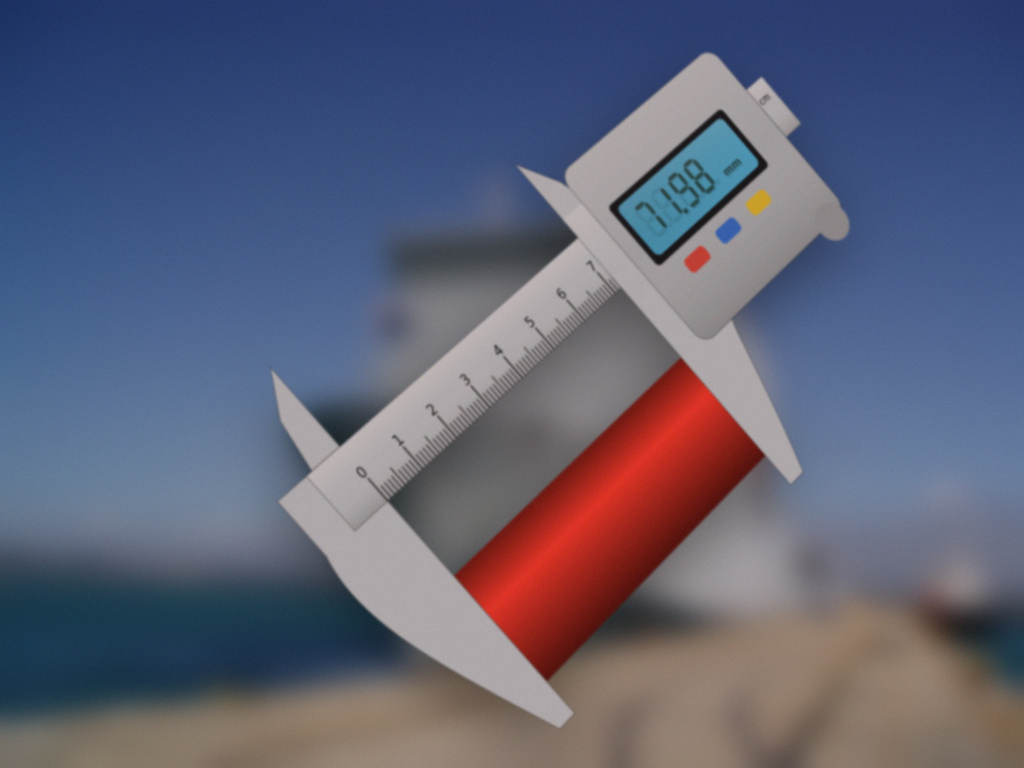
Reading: 71.98 (mm)
